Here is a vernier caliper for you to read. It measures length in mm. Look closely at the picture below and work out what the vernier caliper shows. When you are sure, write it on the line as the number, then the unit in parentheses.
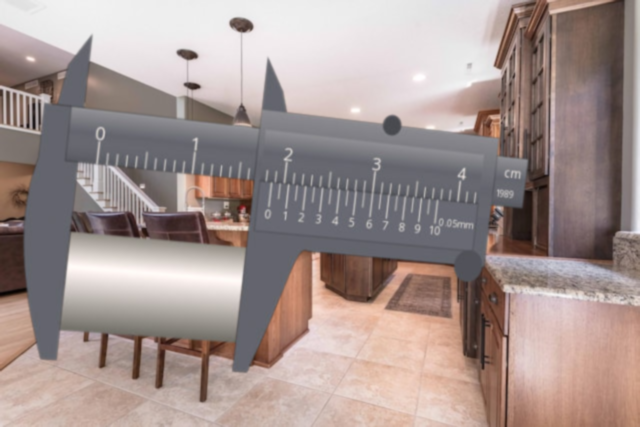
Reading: 18.6 (mm)
